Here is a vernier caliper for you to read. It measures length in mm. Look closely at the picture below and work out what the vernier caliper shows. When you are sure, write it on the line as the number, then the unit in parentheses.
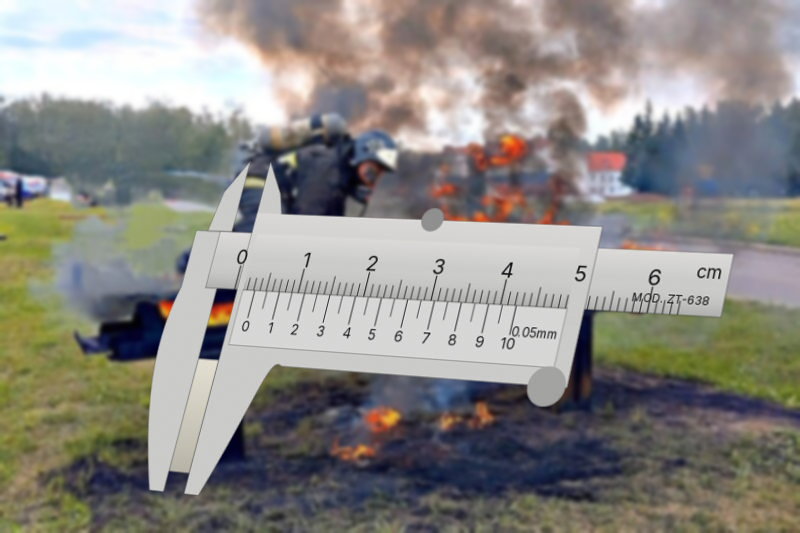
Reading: 3.2 (mm)
